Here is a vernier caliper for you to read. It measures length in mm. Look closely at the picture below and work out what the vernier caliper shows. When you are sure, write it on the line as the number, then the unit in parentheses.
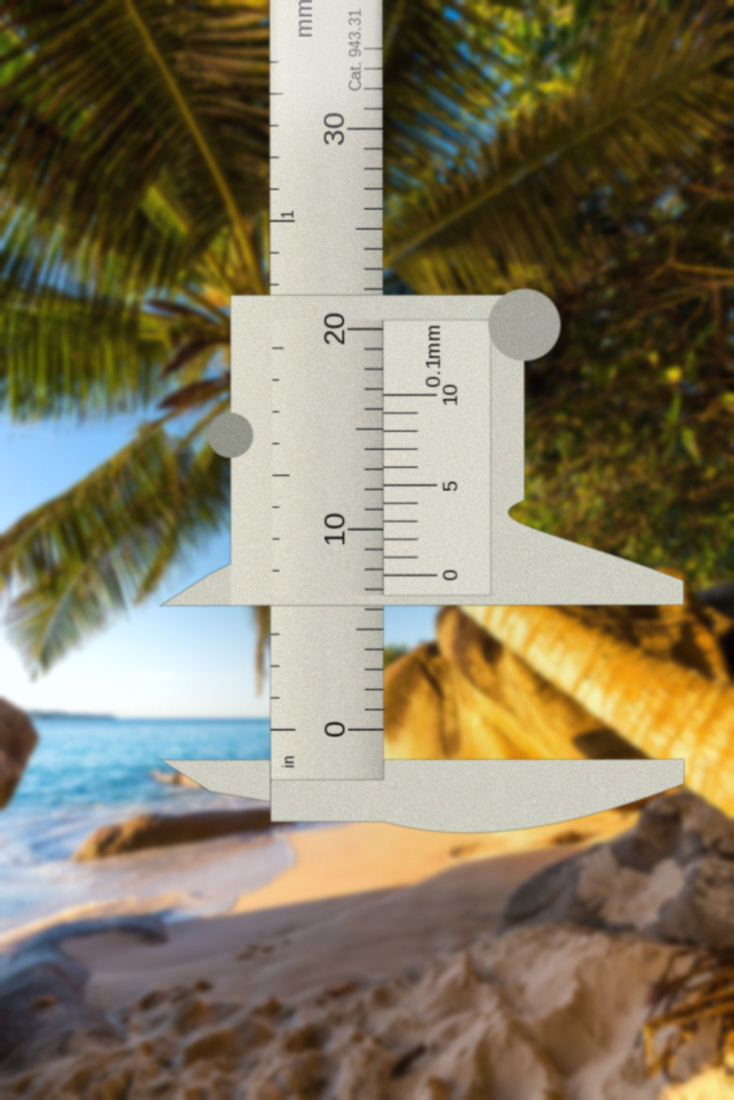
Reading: 7.7 (mm)
